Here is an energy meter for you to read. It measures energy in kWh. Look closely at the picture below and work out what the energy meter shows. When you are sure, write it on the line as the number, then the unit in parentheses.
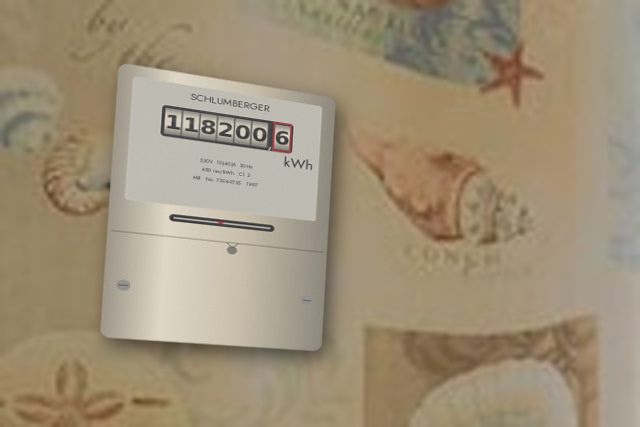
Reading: 118200.6 (kWh)
